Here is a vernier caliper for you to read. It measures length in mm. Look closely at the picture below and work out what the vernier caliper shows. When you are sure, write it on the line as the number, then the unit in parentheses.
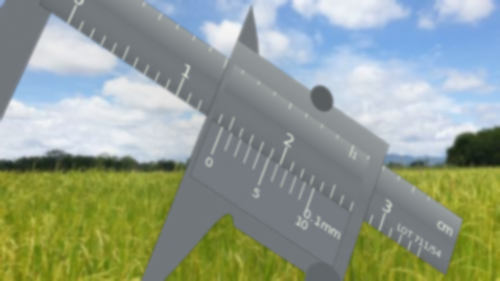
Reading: 14.4 (mm)
